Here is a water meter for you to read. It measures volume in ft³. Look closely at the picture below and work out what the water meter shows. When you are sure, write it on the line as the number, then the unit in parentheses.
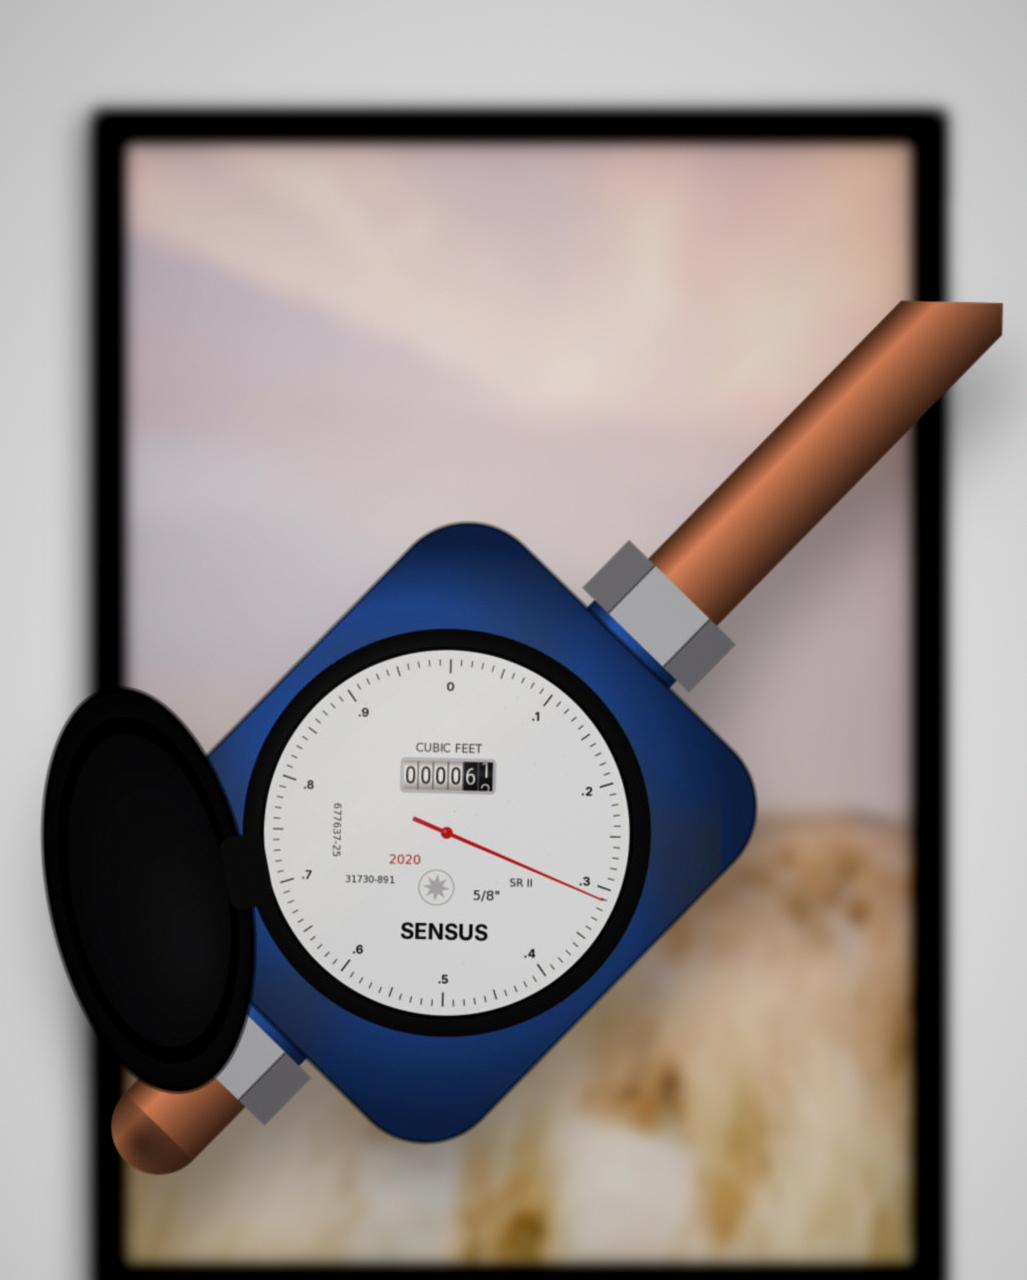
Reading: 61.31 (ft³)
